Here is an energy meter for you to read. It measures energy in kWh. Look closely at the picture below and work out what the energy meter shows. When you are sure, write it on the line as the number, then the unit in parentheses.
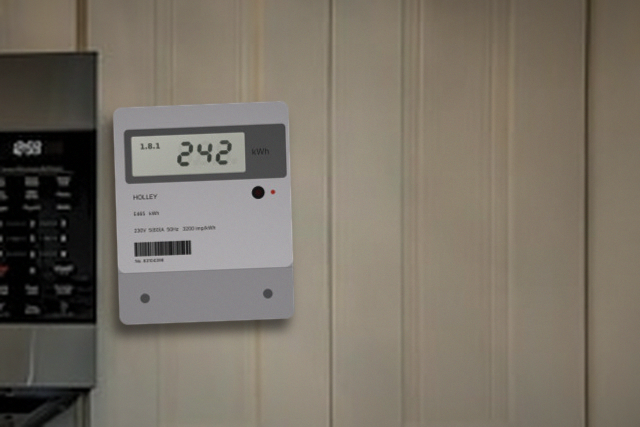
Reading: 242 (kWh)
